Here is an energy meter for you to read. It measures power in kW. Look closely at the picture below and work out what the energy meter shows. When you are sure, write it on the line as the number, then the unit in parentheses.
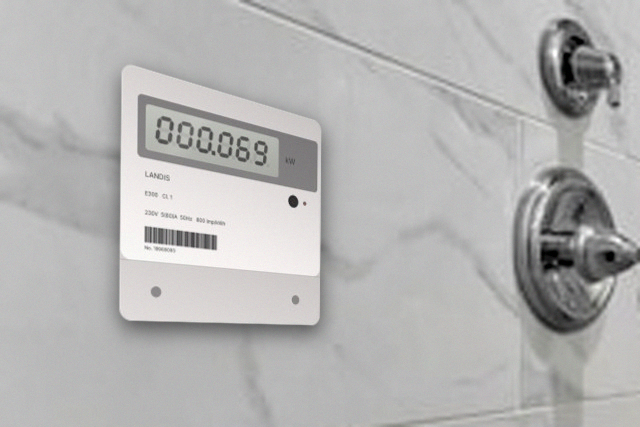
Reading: 0.069 (kW)
